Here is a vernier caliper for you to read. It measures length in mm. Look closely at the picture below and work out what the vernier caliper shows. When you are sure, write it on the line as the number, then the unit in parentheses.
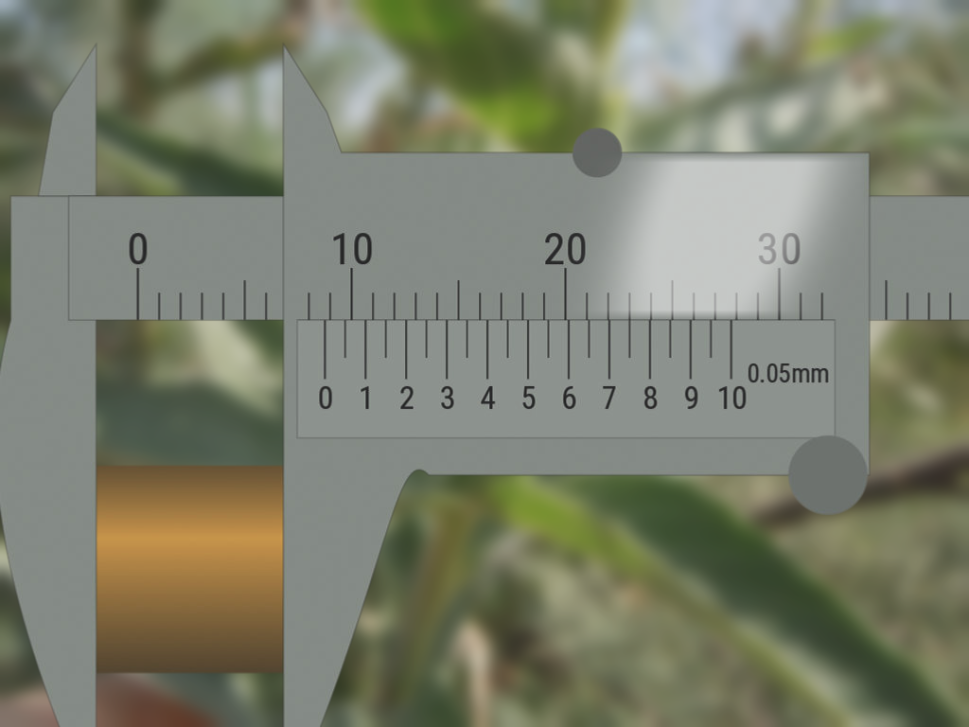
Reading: 8.75 (mm)
